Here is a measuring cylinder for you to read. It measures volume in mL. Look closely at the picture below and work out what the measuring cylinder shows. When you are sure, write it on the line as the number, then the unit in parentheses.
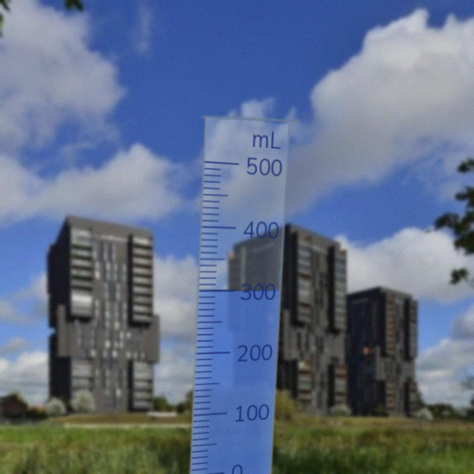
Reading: 300 (mL)
